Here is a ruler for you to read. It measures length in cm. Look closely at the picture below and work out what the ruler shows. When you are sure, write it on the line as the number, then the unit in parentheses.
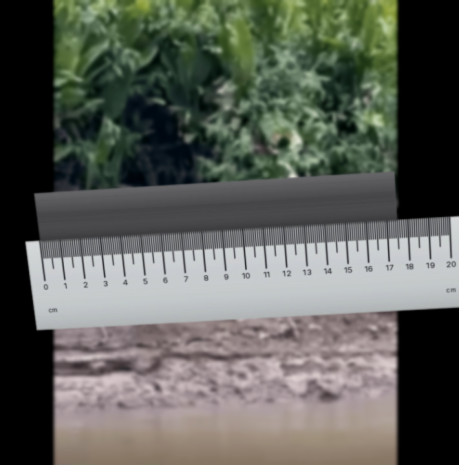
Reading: 17.5 (cm)
